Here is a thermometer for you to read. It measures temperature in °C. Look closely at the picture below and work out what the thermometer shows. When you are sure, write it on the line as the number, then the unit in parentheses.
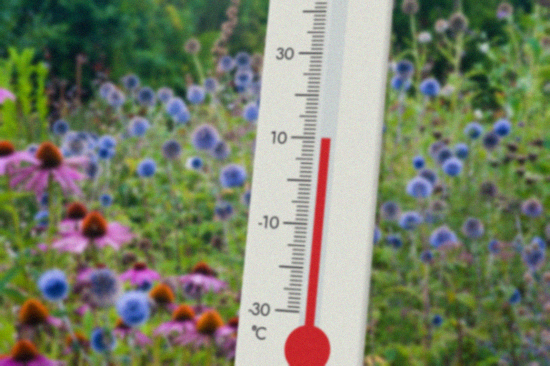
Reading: 10 (°C)
